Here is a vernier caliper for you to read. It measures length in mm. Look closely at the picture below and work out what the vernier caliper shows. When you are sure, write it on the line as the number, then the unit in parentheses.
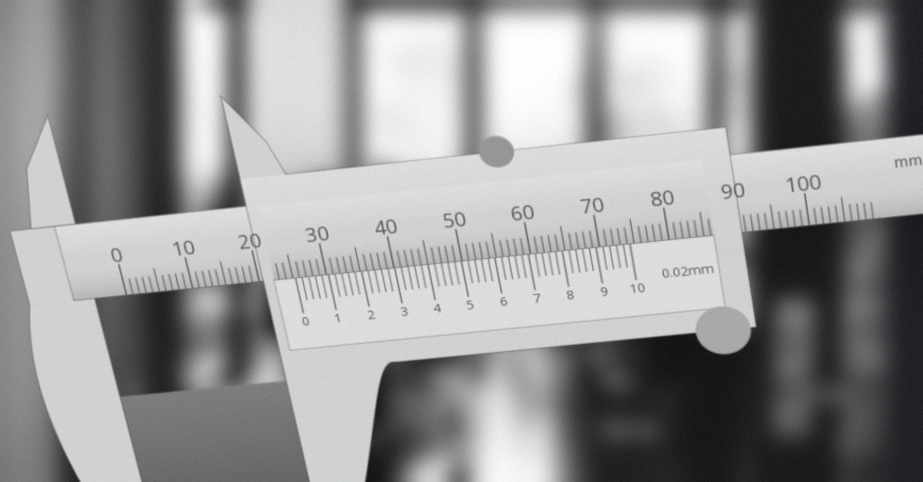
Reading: 25.4 (mm)
